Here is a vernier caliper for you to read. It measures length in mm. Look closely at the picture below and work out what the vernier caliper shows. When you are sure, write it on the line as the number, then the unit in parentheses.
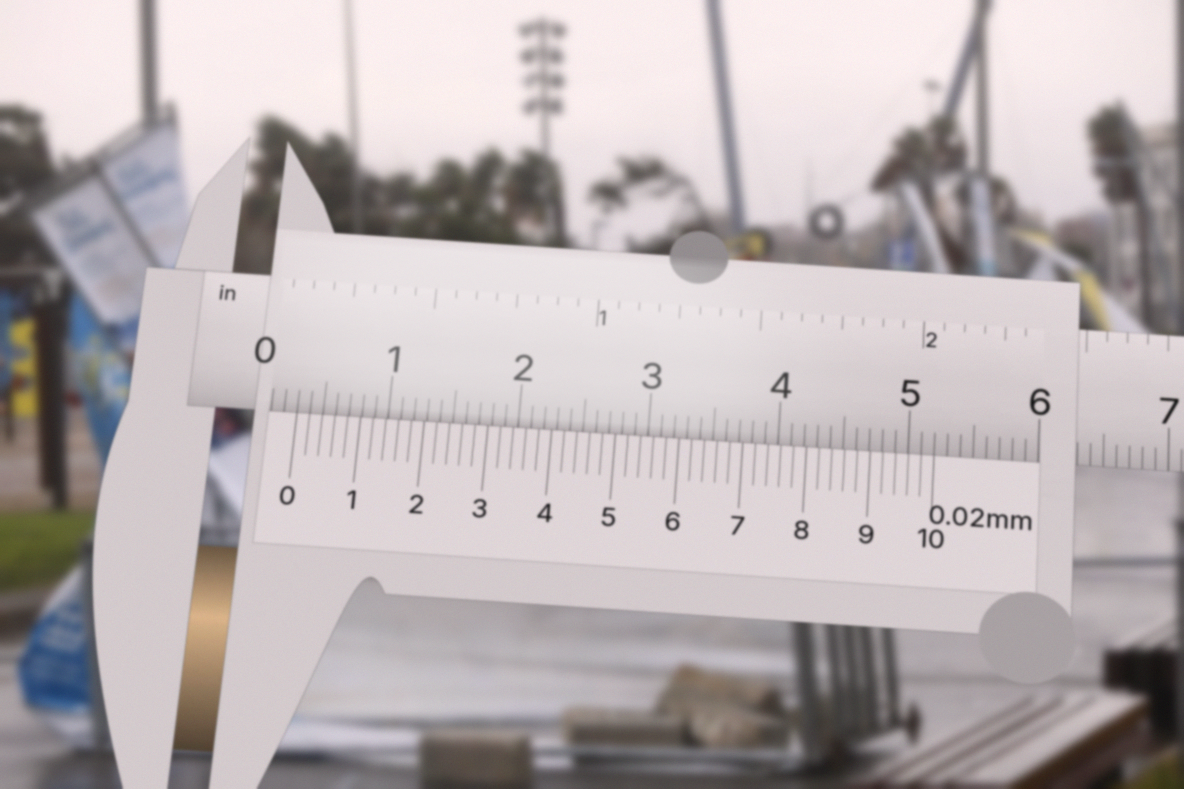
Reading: 3.0 (mm)
